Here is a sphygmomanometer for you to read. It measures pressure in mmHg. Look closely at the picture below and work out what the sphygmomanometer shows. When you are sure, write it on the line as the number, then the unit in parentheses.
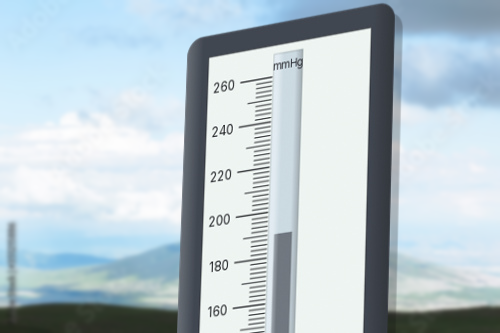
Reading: 190 (mmHg)
